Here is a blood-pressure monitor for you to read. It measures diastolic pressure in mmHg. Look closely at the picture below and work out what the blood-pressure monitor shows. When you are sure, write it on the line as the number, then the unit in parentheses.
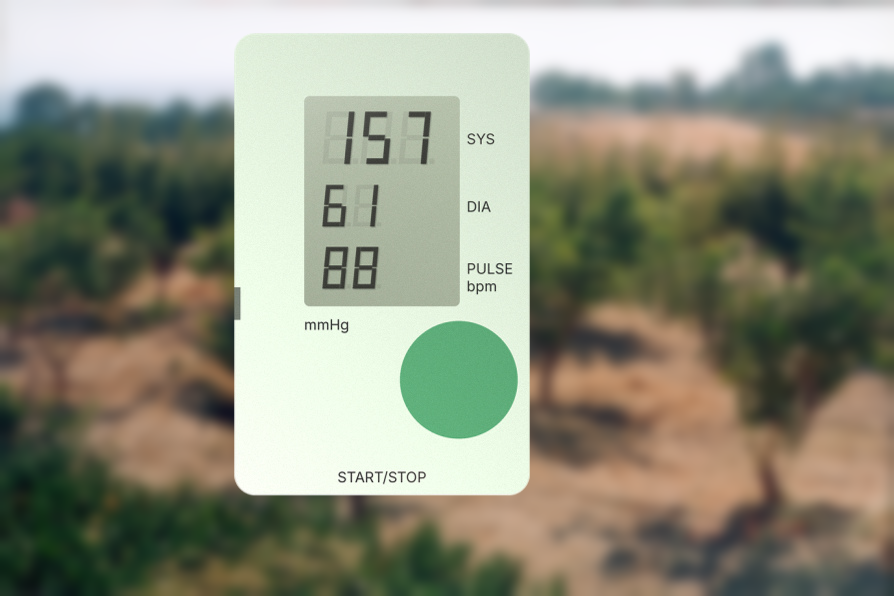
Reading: 61 (mmHg)
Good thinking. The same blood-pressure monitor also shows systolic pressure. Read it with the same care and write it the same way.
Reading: 157 (mmHg)
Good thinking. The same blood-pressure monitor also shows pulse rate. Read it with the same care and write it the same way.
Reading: 88 (bpm)
